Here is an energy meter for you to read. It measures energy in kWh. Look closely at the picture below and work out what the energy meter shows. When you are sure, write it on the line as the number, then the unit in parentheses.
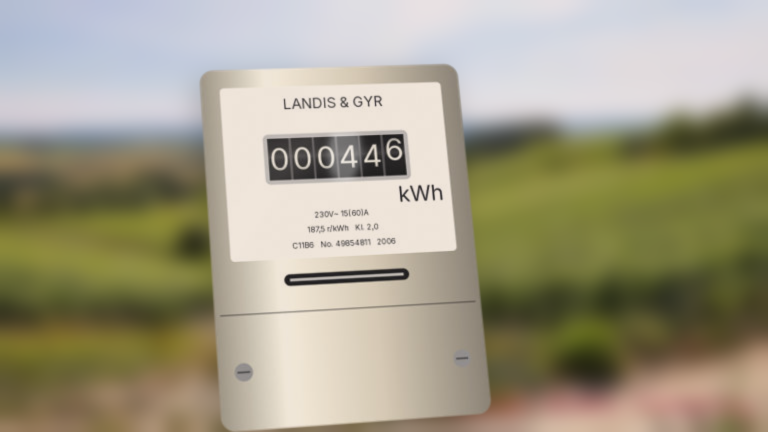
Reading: 446 (kWh)
